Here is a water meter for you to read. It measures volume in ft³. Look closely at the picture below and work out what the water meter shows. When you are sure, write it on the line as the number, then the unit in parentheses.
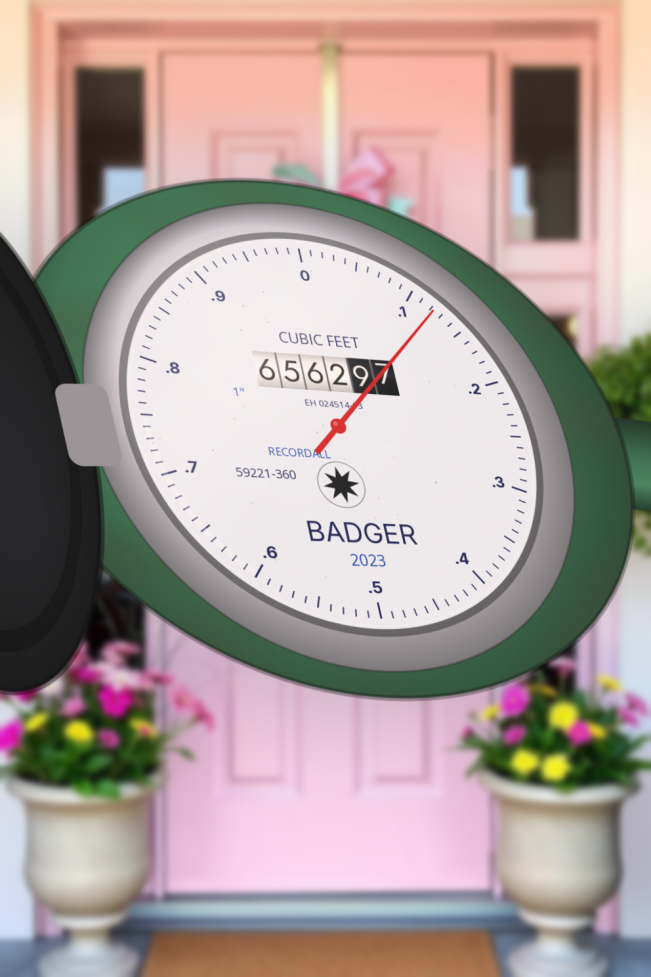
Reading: 656297.12 (ft³)
